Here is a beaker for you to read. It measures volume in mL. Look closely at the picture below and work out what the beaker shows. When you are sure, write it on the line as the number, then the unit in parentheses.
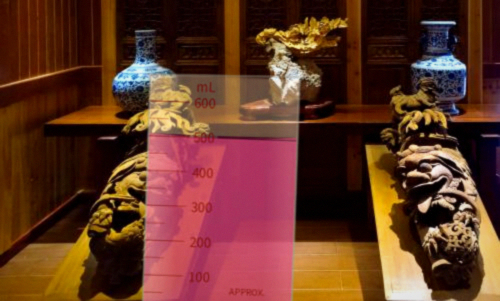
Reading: 500 (mL)
